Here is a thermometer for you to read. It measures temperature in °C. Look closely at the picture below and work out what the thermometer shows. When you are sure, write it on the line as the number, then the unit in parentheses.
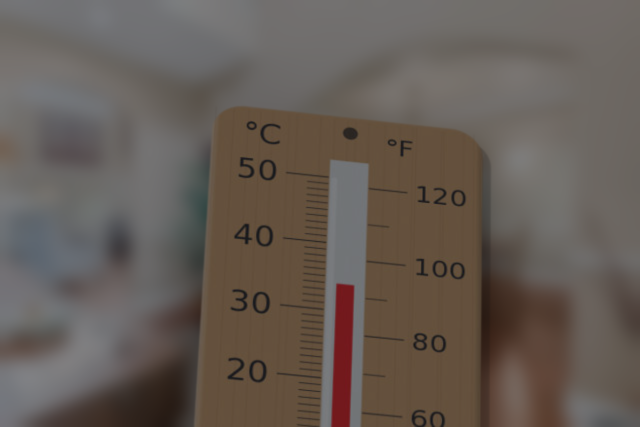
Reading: 34 (°C)
